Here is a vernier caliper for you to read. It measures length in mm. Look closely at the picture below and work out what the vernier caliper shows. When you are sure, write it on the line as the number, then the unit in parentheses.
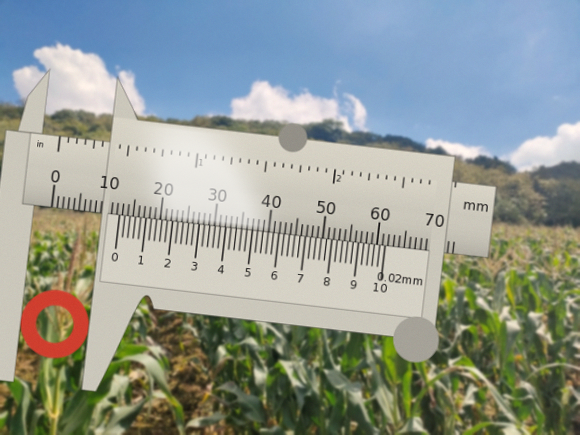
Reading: 12.5 (mm)
